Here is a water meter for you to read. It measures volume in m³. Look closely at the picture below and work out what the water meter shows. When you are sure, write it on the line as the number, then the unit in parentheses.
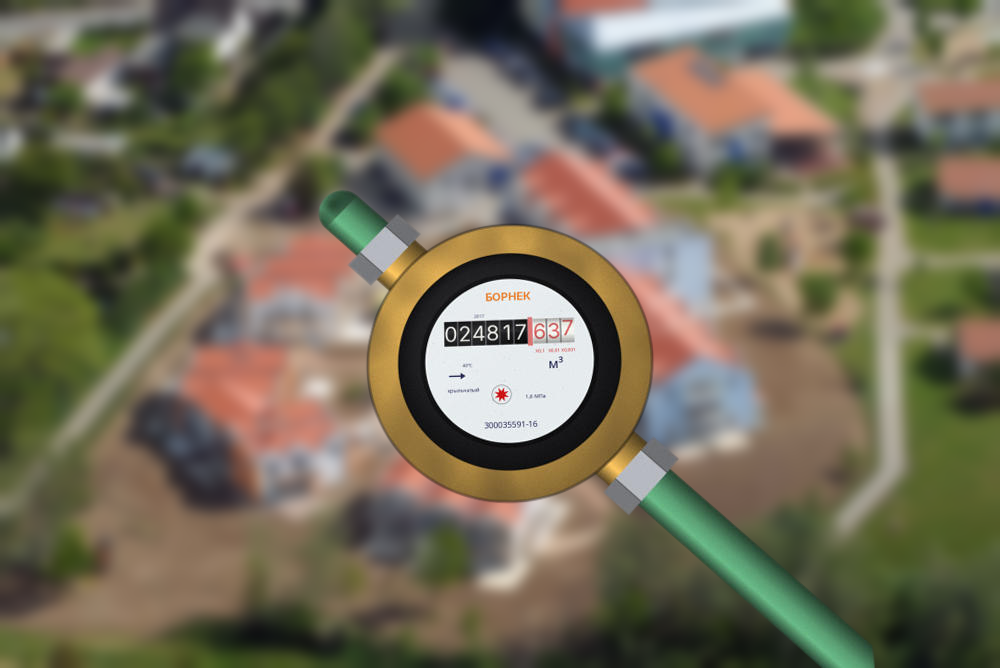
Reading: 24817.637 (m³)
